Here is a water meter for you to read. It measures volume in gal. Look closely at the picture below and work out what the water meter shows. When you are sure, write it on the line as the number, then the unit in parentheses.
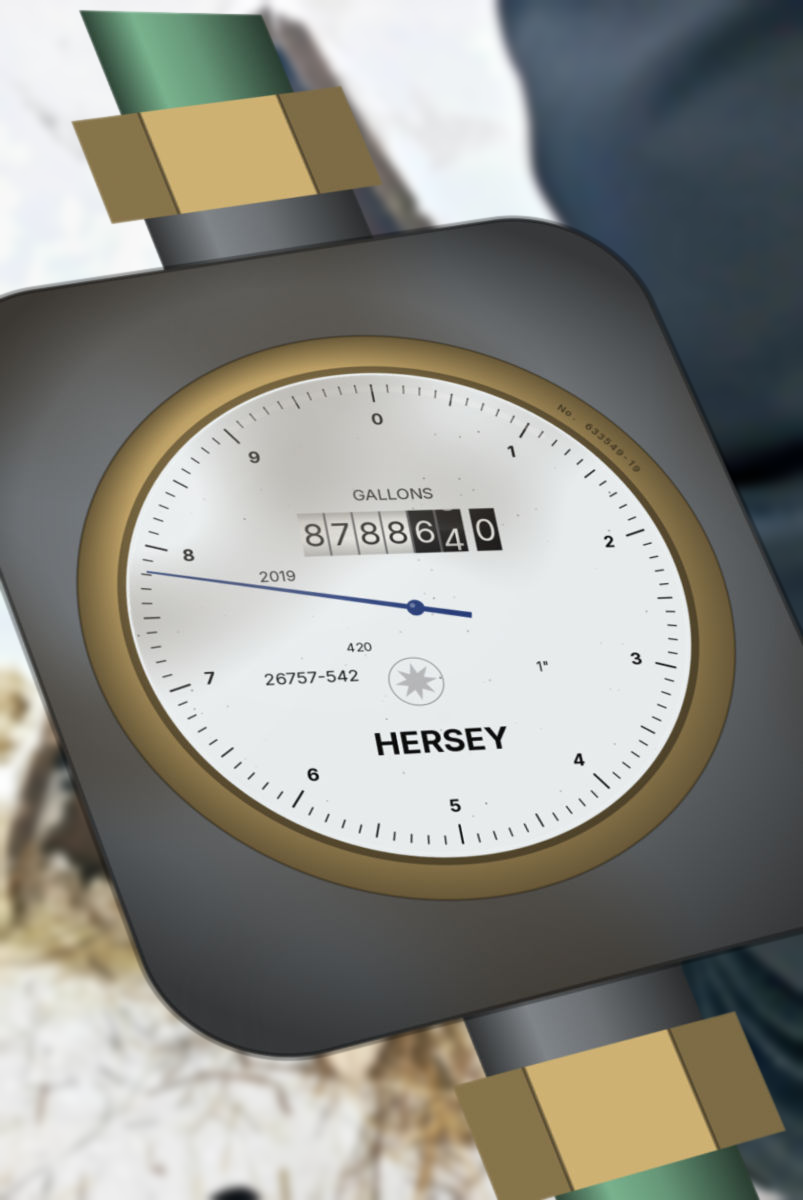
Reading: 8788637.8 (gal)
